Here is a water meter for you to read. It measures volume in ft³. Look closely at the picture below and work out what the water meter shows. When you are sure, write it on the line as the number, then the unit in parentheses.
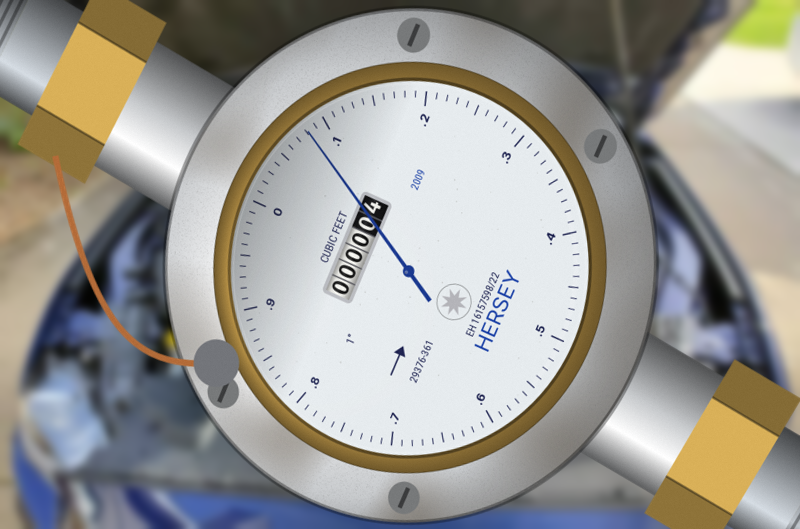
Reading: 4.08 (ft³)
